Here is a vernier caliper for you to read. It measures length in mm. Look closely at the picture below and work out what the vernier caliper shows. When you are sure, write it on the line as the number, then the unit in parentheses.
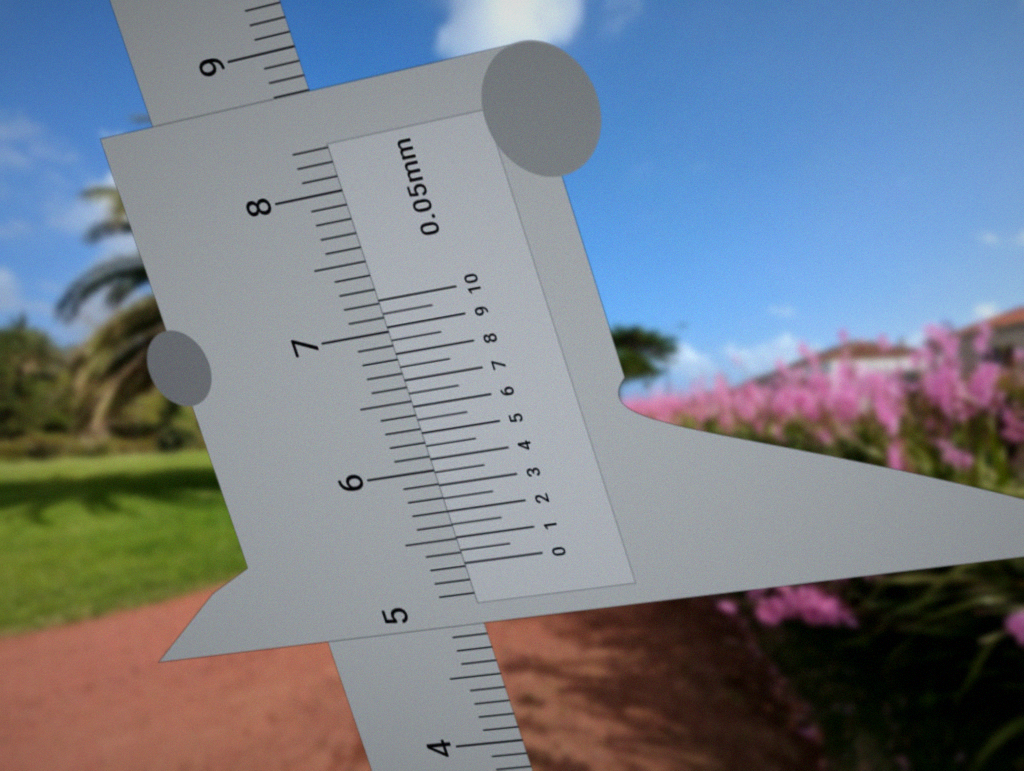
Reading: 53.2 (mm)
